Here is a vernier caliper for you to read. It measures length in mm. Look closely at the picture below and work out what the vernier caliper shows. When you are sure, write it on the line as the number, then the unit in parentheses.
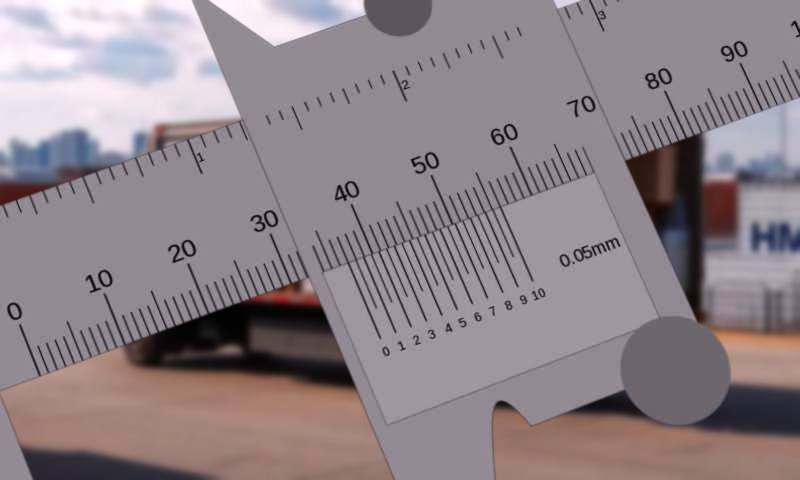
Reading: 37.0 (mm)
